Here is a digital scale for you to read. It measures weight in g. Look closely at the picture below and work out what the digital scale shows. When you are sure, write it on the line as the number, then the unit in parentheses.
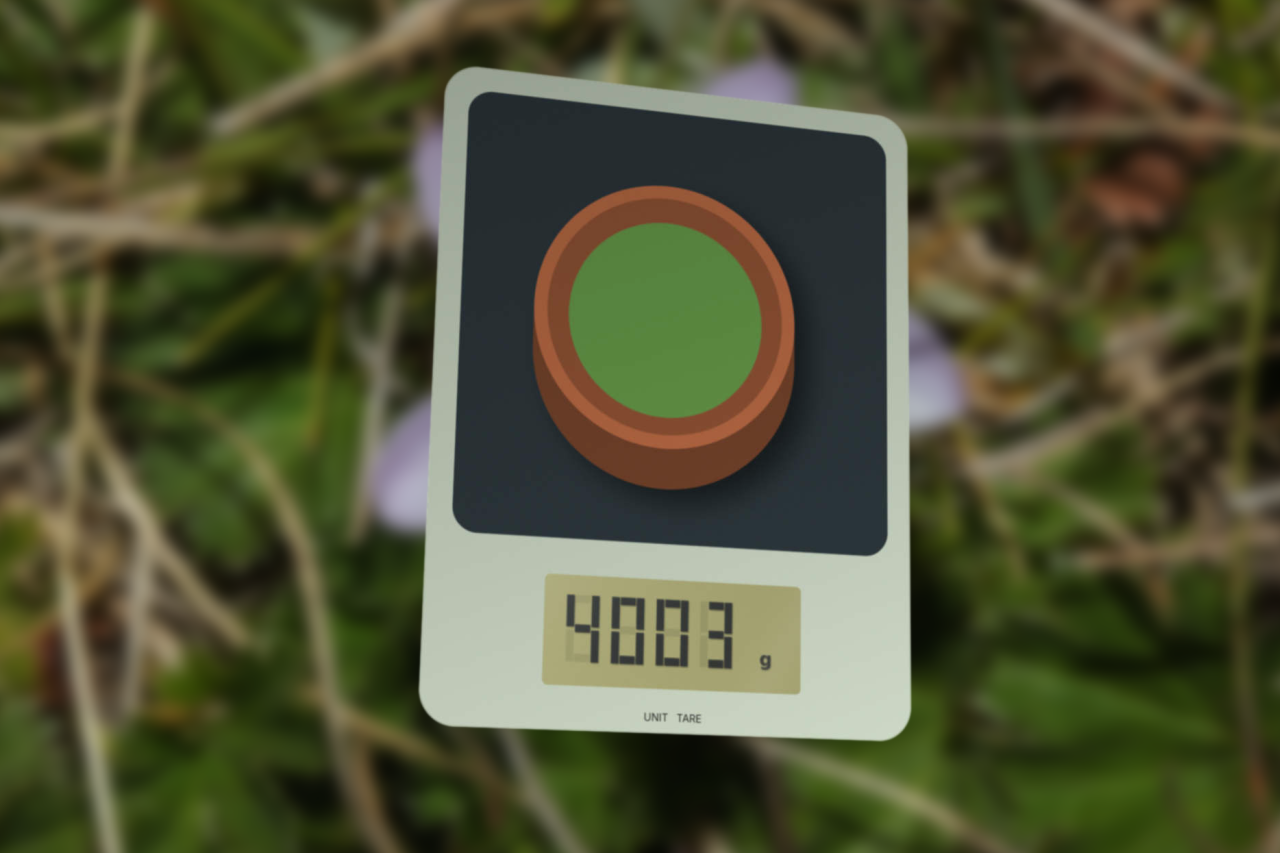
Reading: 4003 (g)
